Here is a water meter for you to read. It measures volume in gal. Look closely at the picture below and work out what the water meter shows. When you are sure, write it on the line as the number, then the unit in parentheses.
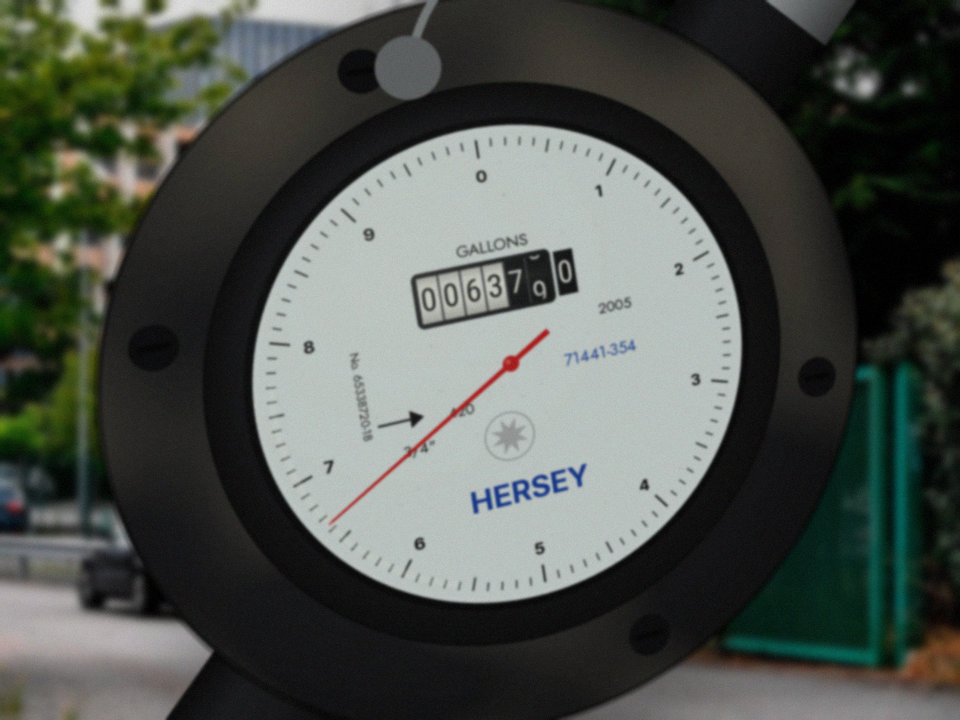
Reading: 63786.6 (gal)
